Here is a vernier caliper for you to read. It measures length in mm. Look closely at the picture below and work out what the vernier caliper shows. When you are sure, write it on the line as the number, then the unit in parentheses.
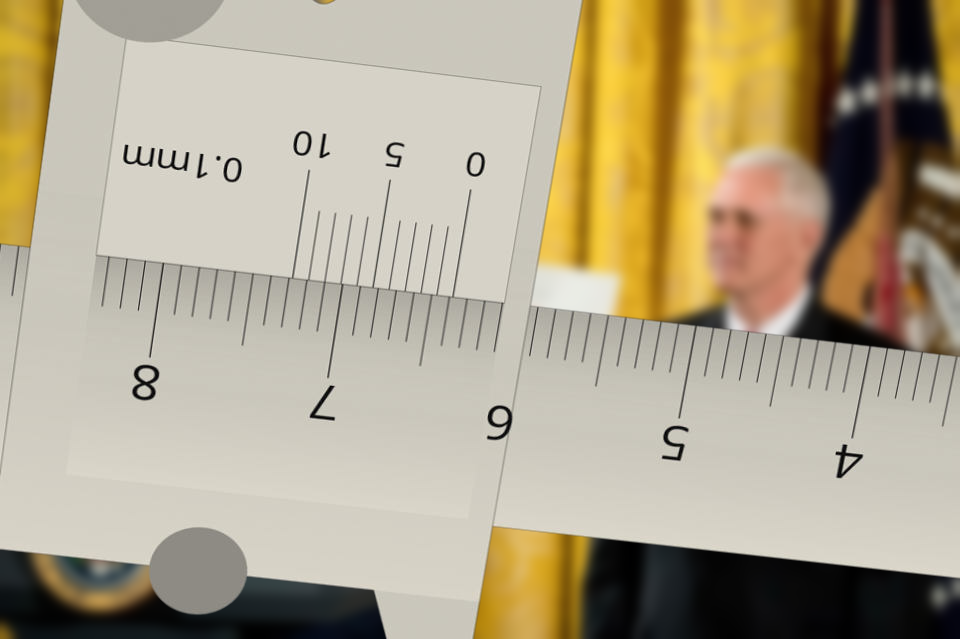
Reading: 63.8 (mm)
